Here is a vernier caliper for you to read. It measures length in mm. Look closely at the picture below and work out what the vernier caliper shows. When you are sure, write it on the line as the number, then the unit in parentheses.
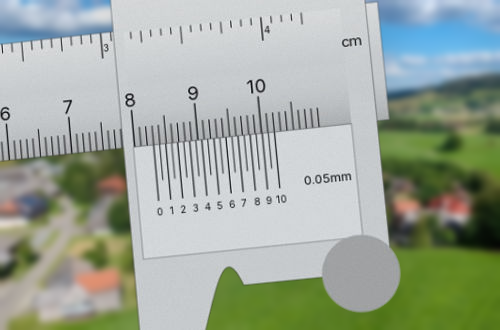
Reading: 83.0 (mm)
